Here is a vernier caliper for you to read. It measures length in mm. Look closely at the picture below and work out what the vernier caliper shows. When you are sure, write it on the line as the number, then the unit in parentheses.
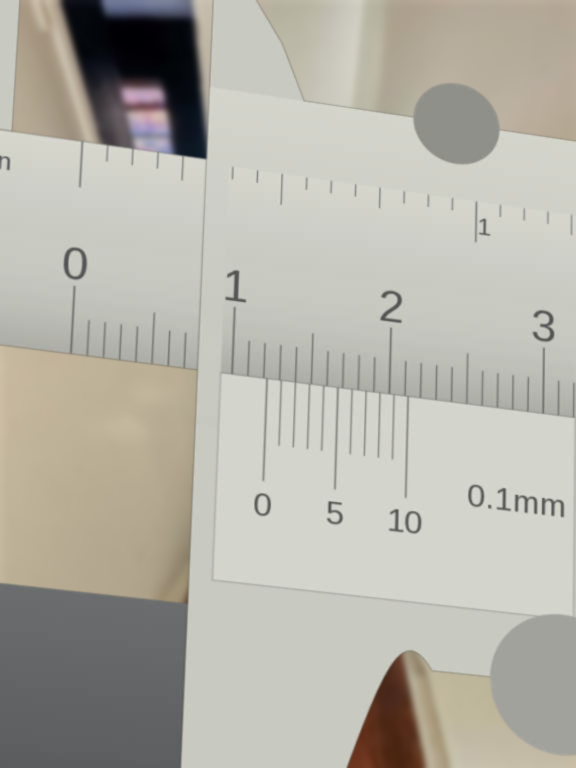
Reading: 12.2 (mm)
